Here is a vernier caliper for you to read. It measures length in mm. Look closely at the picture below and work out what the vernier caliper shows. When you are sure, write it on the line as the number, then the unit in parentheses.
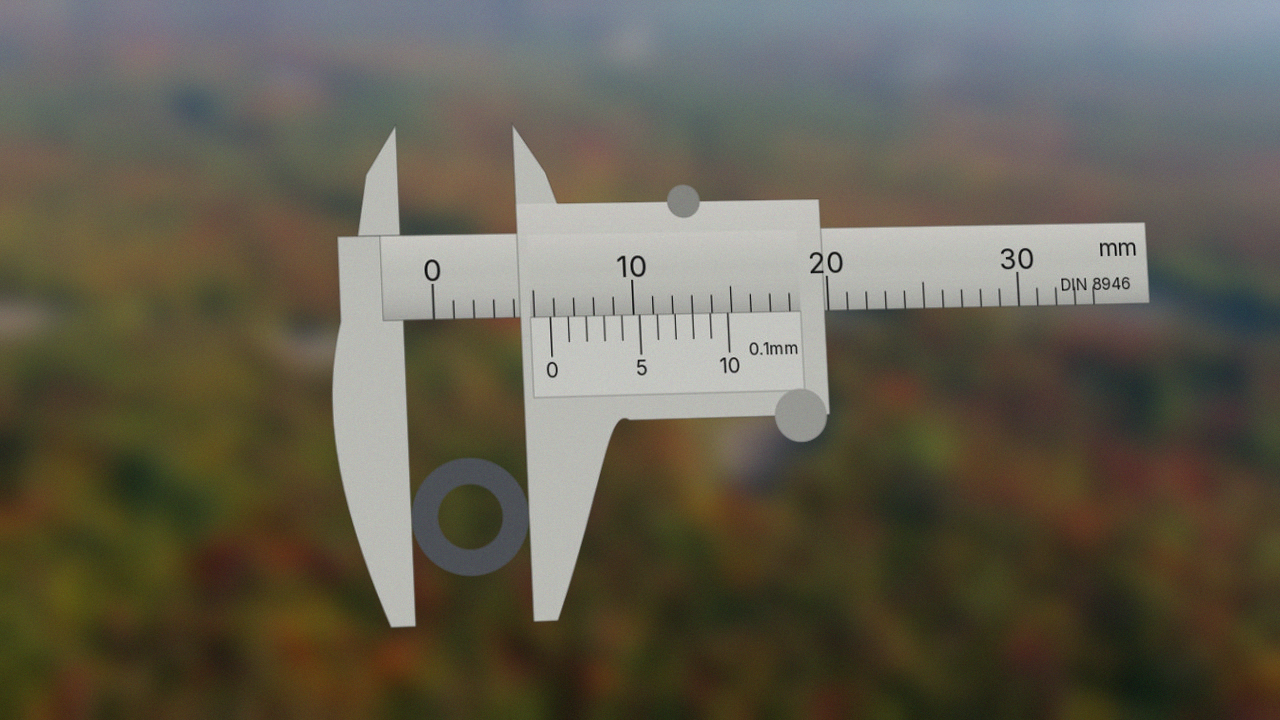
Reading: 5.8 (mm)
